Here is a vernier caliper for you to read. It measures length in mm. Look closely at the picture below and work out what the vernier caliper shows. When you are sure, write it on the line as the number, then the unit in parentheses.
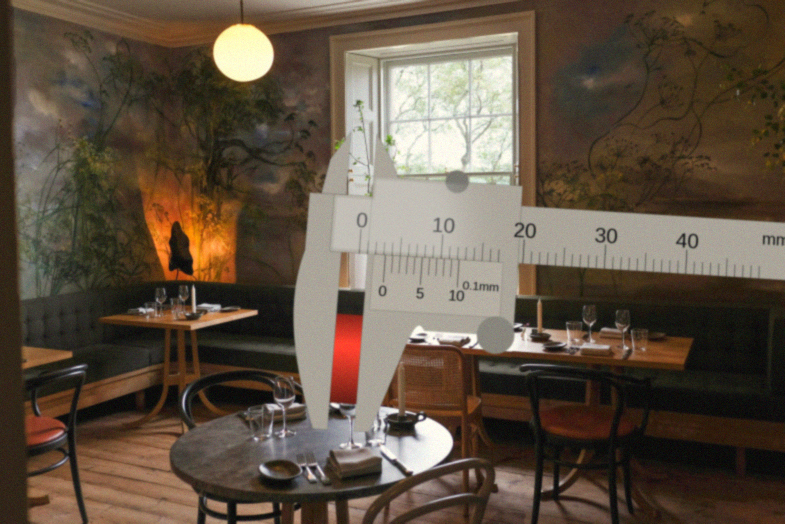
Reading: 3.2 (mm)
